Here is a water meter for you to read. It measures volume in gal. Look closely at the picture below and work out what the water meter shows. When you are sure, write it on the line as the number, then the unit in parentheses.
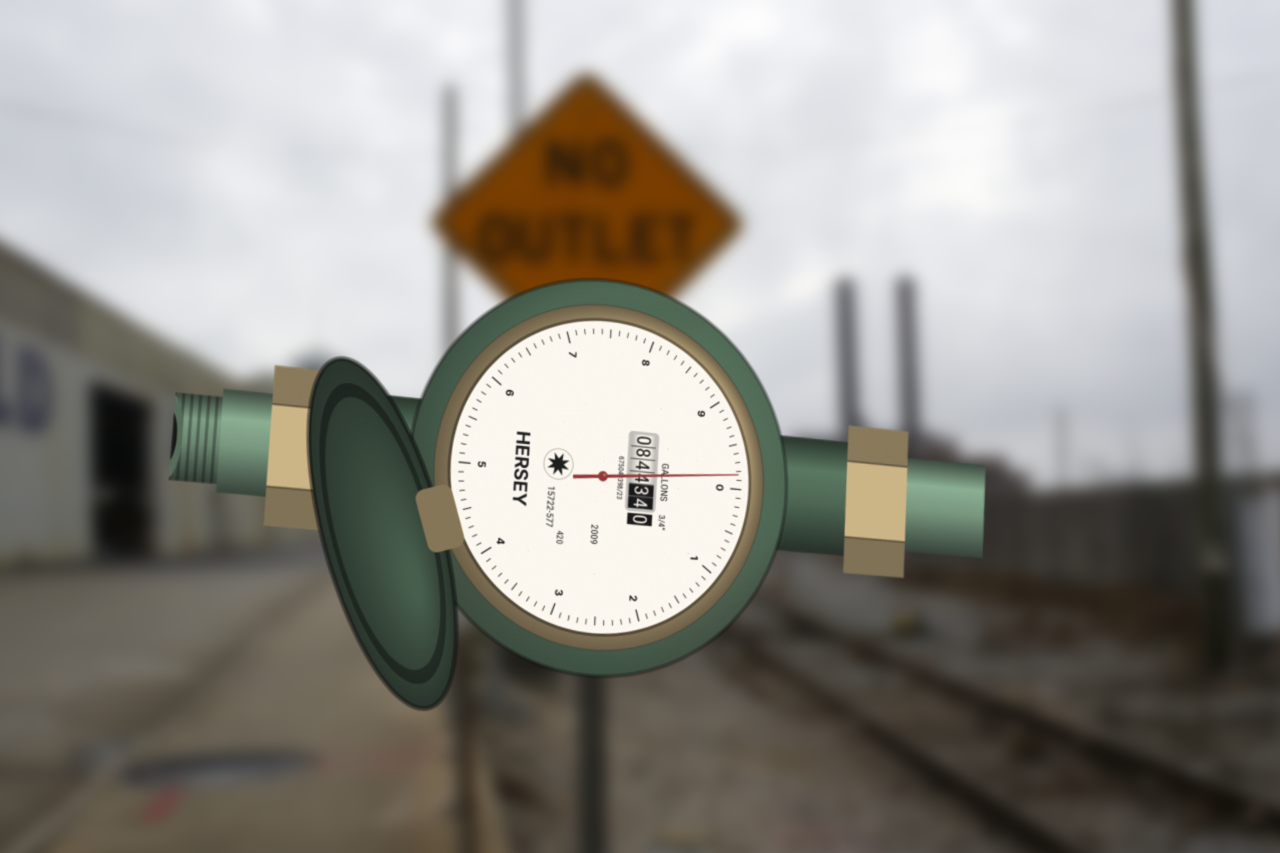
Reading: 844339.8 (gal)
